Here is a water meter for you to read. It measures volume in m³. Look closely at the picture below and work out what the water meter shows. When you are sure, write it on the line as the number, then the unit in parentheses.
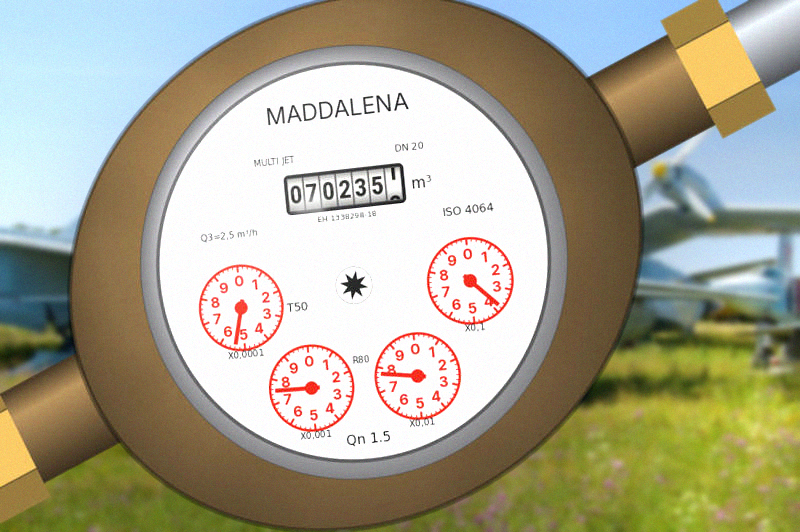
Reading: 702351.3775 (m³)
